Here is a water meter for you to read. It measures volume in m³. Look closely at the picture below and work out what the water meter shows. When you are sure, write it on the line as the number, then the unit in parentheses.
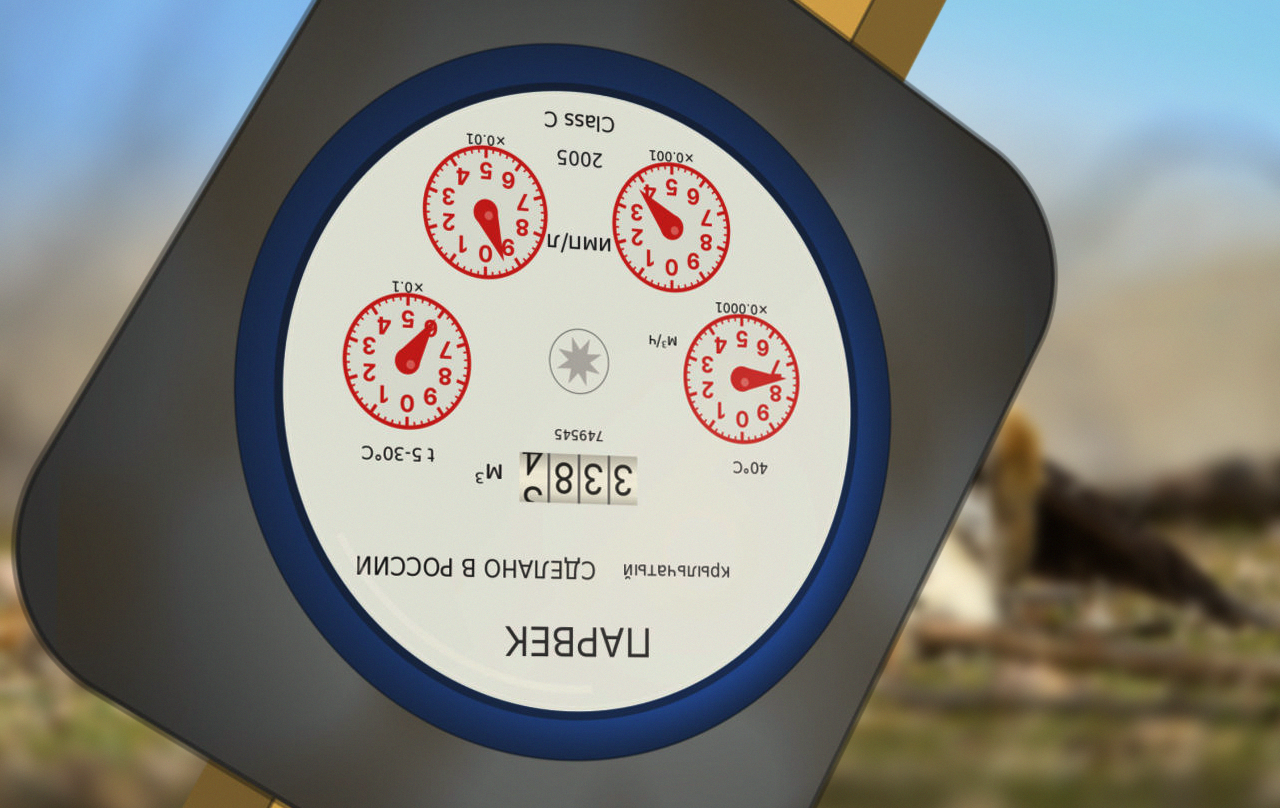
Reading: 3383.5937 (m³)
